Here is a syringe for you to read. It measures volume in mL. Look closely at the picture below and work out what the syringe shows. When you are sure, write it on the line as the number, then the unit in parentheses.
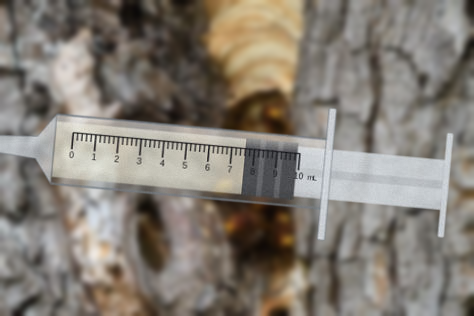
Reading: 7.6 (mL)
